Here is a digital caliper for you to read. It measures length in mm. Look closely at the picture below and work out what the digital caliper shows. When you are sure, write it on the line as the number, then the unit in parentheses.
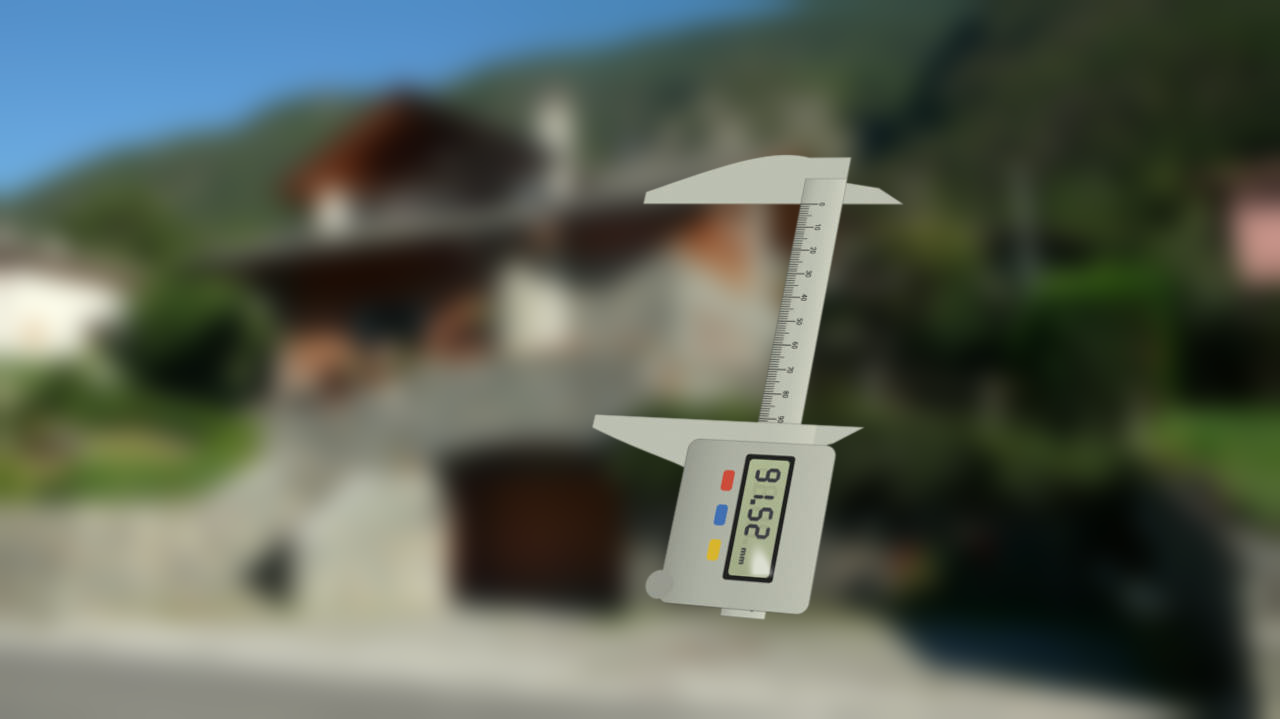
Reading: 91.52 (mm)
